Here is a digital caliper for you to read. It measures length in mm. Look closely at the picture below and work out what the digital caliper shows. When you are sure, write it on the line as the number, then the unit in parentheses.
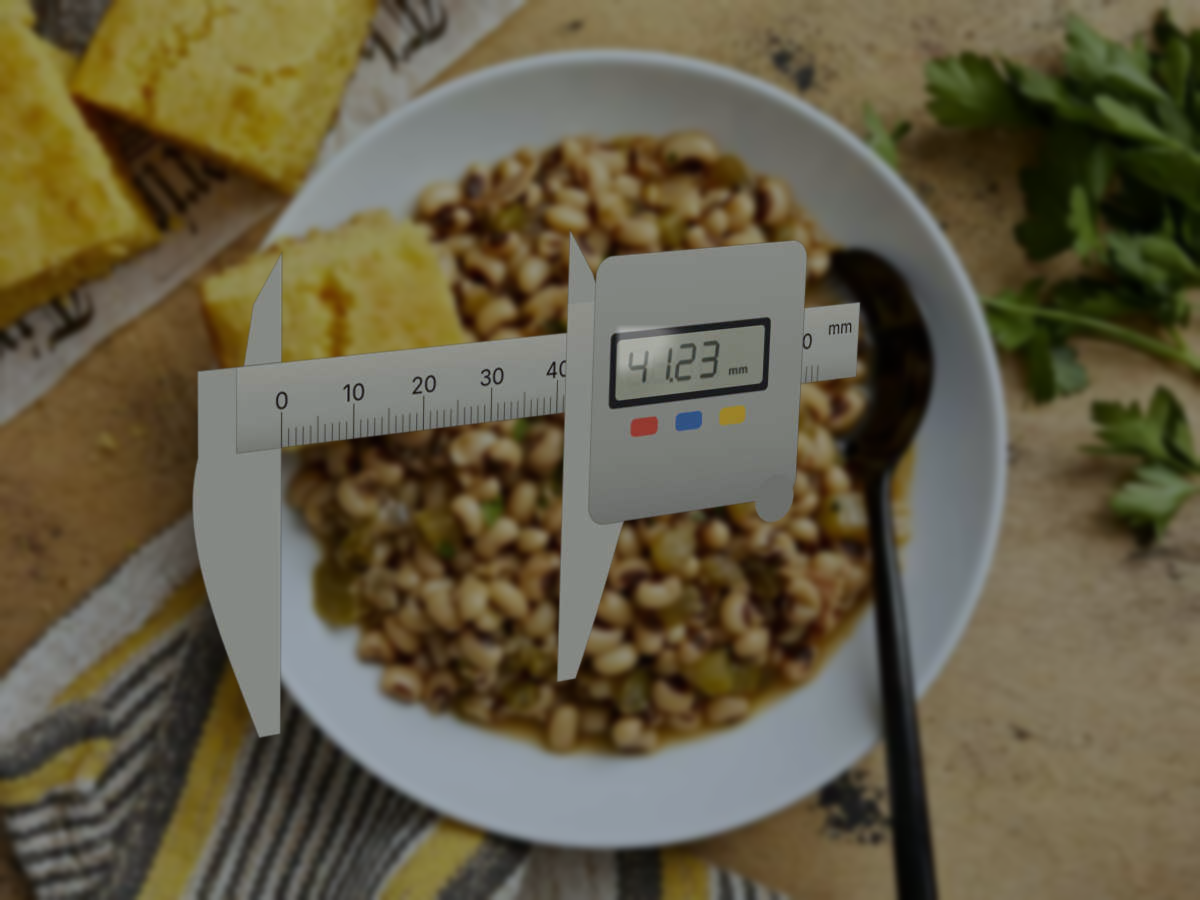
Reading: 41.23 (mm)
